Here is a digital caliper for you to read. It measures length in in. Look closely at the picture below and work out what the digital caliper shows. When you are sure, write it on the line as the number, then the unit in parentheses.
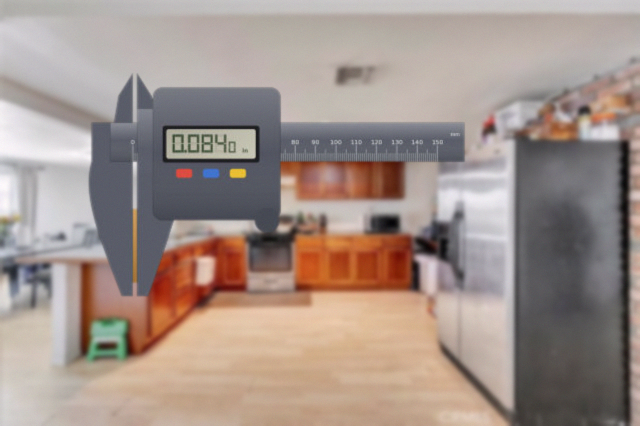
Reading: 0.0840 (in)
